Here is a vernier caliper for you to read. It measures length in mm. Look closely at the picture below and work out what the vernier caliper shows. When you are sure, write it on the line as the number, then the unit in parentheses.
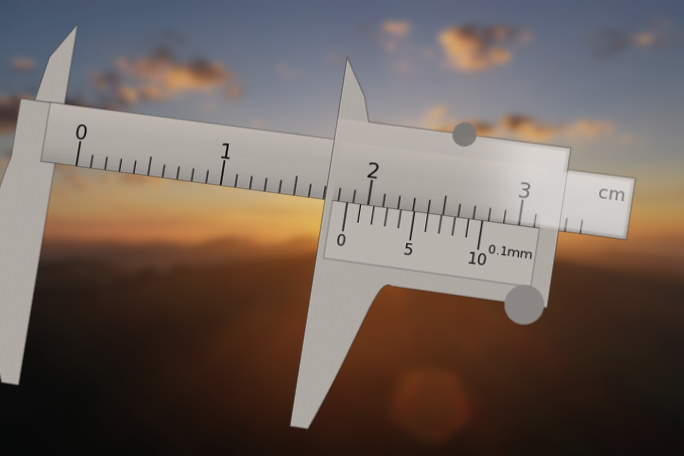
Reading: 18.6 (mm)
